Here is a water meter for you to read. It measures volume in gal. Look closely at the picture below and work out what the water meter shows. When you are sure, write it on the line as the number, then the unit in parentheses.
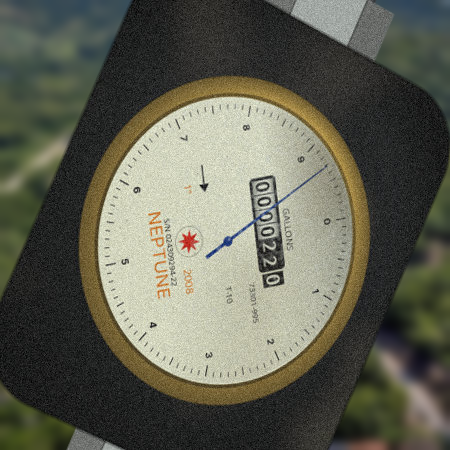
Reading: 219.3 (gal)
